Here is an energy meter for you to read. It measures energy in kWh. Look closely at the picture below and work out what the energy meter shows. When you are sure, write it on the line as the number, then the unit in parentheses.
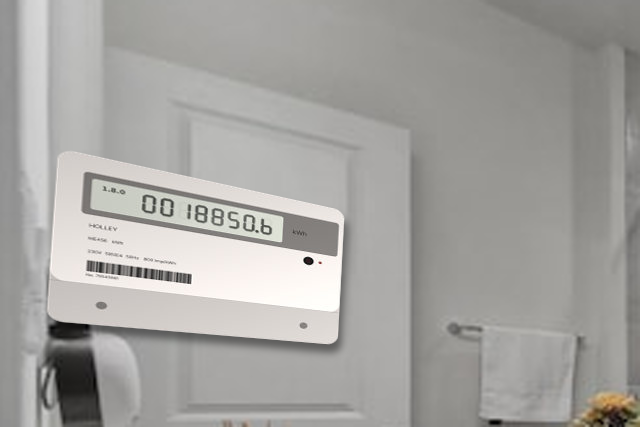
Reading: 18850.6 (kWh)
